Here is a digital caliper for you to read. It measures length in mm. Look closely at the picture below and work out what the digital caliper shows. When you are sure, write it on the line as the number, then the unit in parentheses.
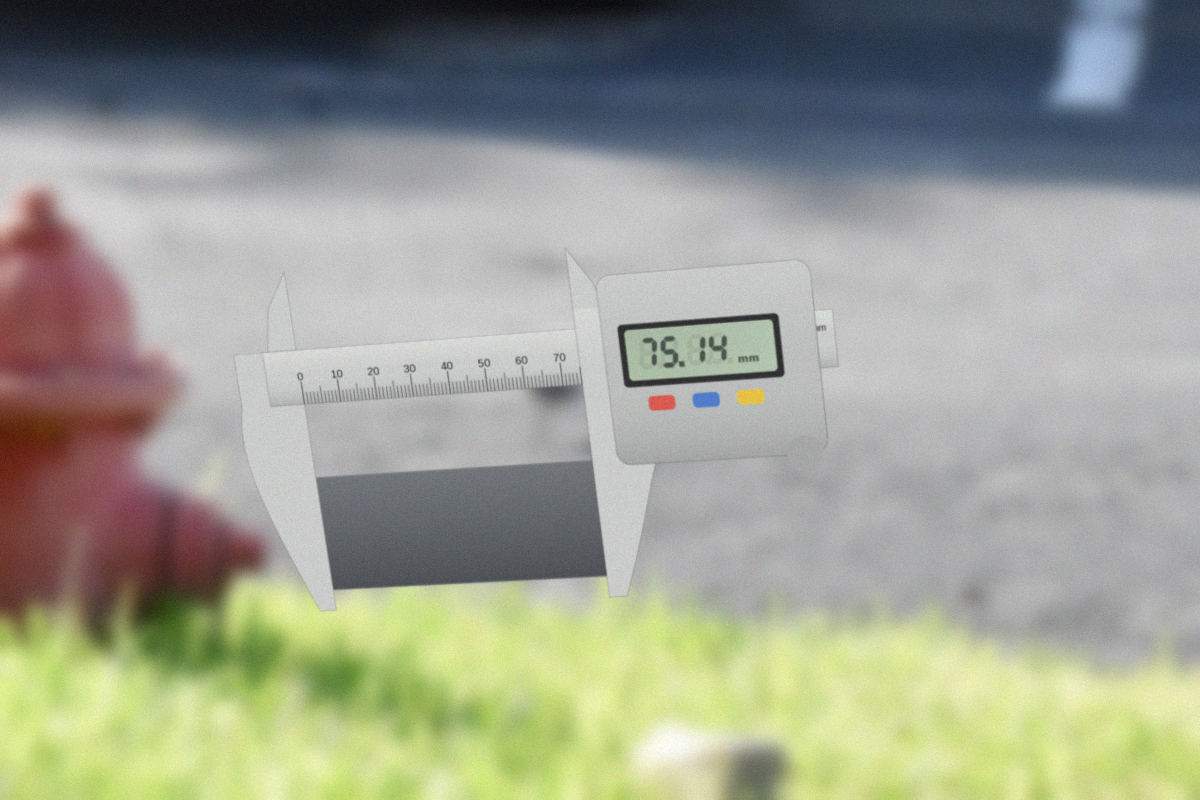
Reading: 75.14 (mm)
